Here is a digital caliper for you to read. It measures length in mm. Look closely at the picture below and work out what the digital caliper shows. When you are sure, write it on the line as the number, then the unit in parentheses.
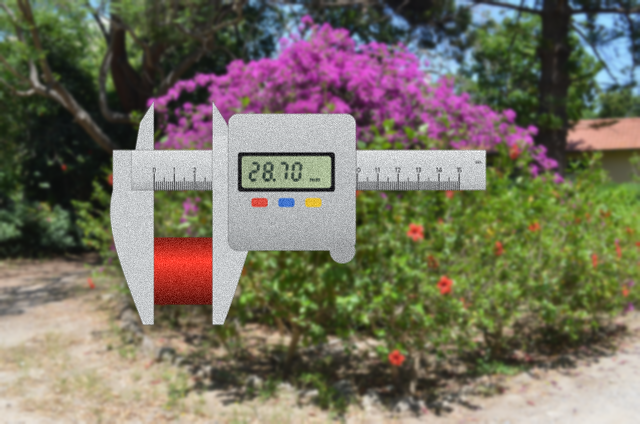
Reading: 28.70 (mm)
